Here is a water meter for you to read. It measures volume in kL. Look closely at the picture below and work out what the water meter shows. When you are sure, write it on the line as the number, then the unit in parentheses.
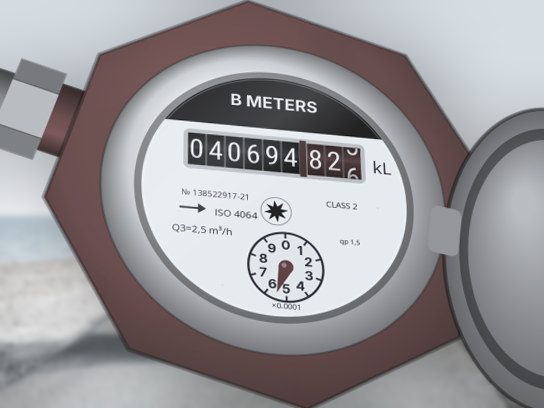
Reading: 40694.8255 (kL)
